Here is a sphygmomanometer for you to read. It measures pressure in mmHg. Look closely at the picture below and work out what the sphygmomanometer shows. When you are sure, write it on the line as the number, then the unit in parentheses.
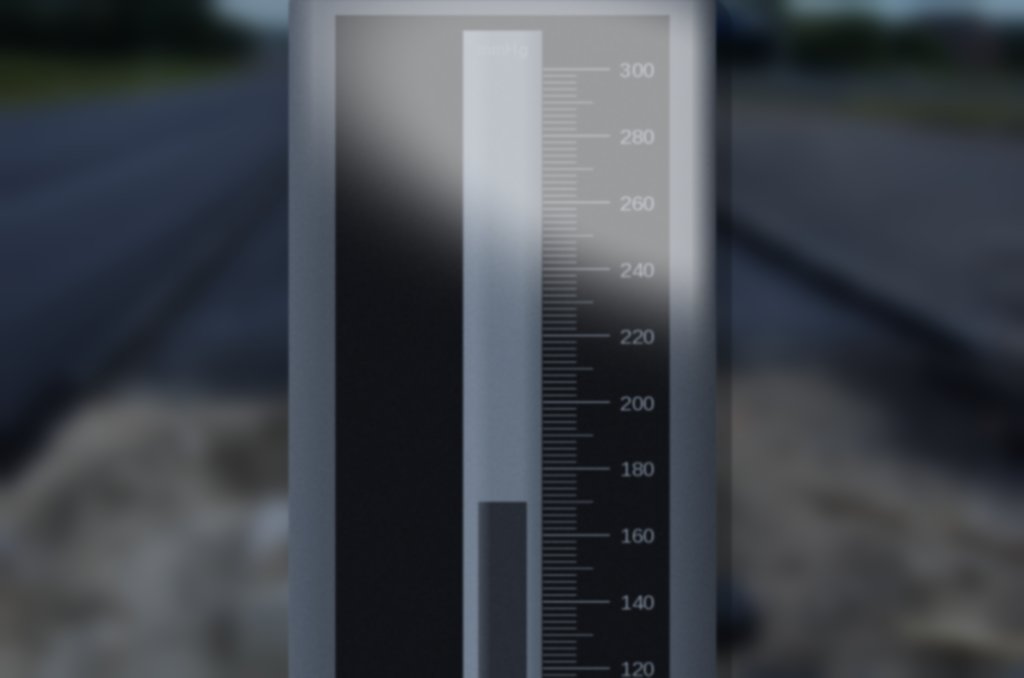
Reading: 170 (mmHg)
